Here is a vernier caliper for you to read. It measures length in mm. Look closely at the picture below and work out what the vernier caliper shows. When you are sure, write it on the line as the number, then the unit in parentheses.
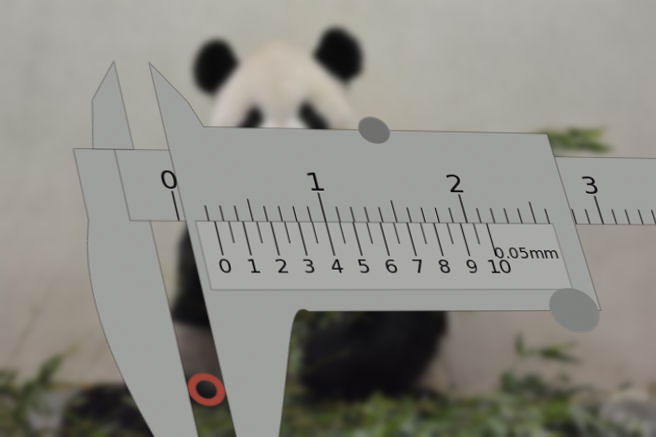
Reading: 2.4 (mm)
